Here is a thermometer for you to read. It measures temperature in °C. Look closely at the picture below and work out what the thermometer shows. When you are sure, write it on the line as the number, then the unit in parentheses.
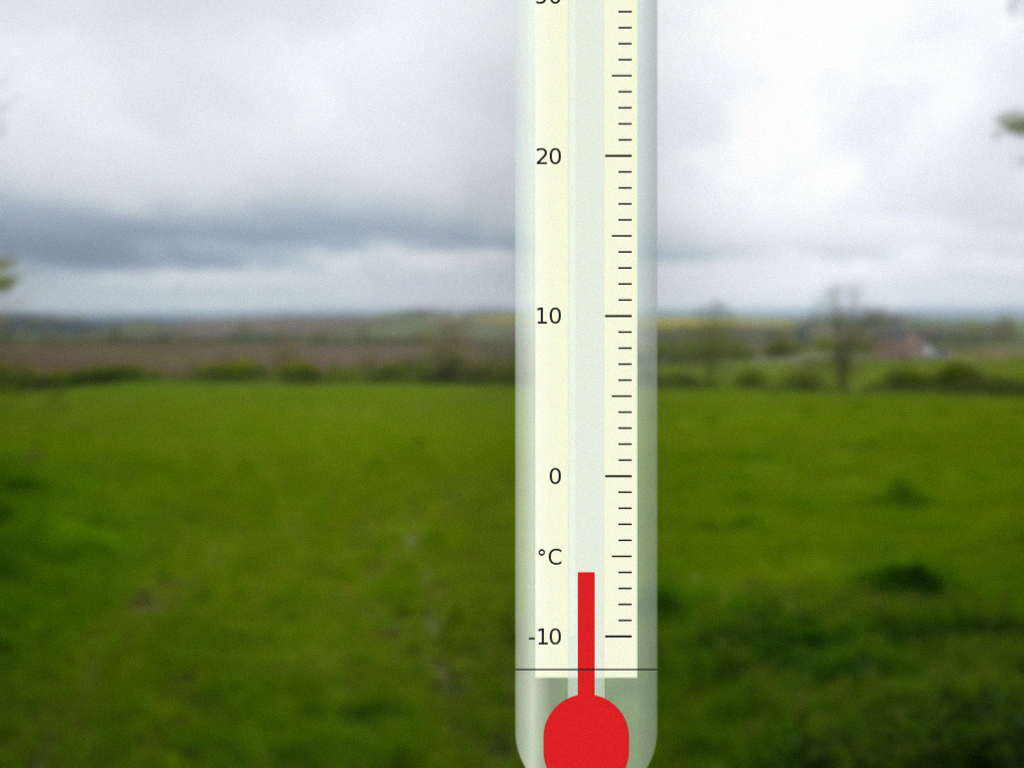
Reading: -6 (°C)
